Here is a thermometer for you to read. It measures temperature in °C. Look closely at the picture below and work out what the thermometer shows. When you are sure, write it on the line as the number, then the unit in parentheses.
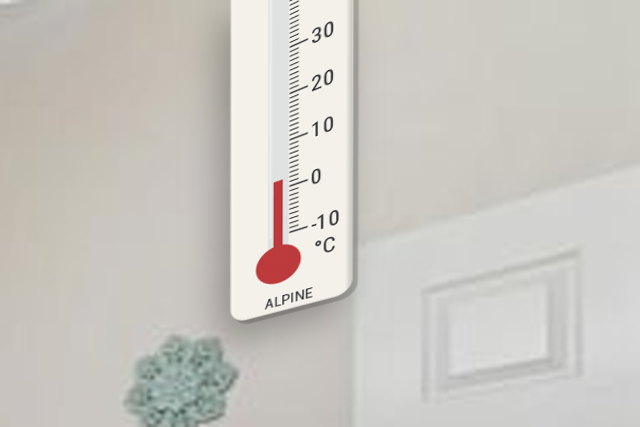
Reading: 2 (°C)
